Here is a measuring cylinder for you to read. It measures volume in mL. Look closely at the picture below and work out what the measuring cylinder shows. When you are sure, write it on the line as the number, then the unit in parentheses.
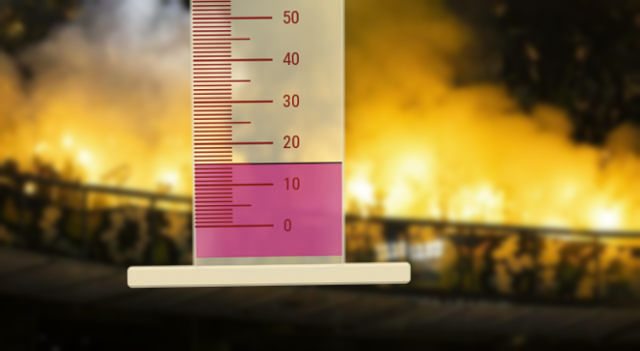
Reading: 15 (mL)
